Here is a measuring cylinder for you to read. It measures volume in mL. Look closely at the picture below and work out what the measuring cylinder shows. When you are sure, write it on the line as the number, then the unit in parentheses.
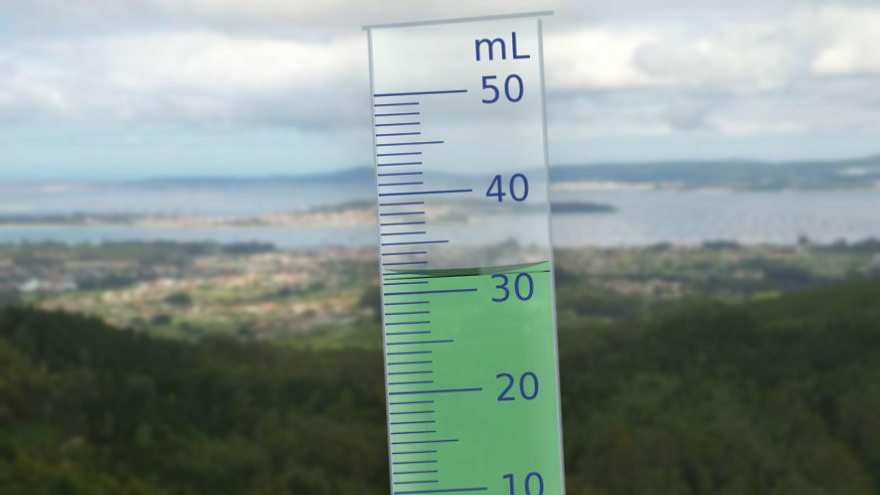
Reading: 31.5 (mL)
